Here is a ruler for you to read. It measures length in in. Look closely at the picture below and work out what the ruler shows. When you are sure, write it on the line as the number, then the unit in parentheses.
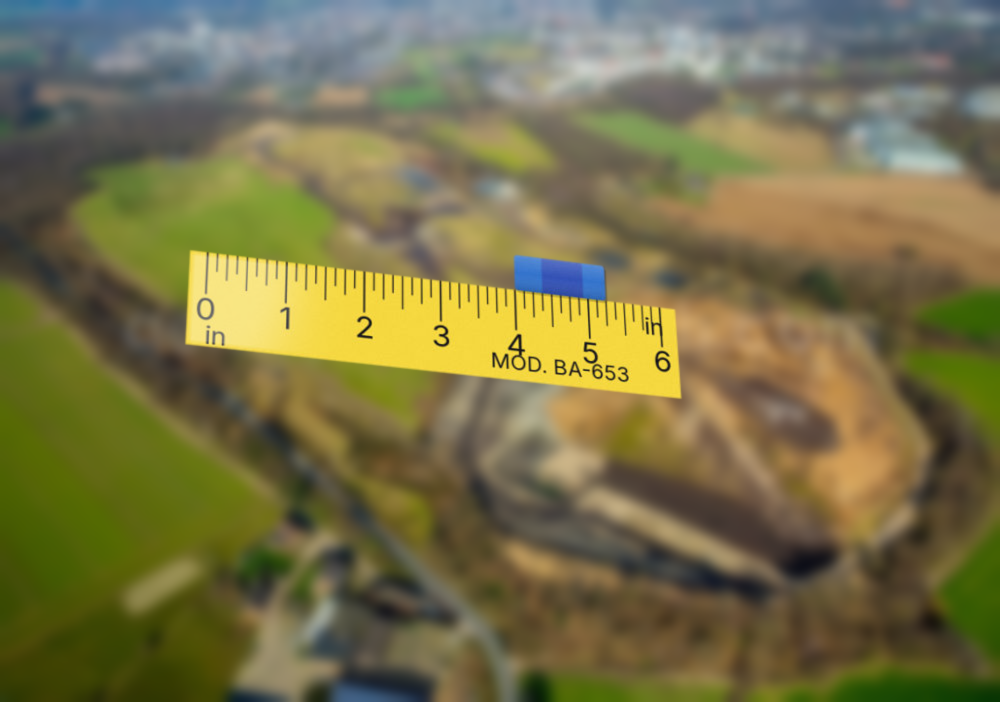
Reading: 1.25 (in)
